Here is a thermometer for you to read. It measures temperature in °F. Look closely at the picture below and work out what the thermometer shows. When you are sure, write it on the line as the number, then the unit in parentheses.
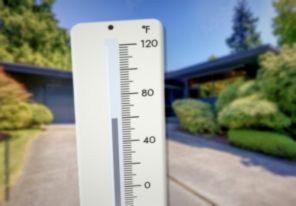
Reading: 60 (°F)
